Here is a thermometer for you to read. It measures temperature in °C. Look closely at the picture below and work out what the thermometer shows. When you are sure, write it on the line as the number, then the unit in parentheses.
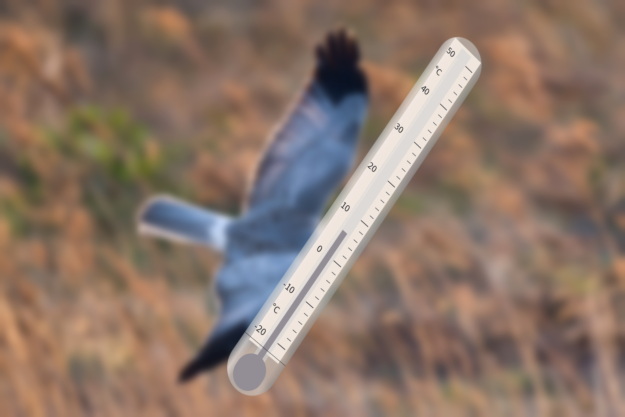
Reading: 6 (°C)
